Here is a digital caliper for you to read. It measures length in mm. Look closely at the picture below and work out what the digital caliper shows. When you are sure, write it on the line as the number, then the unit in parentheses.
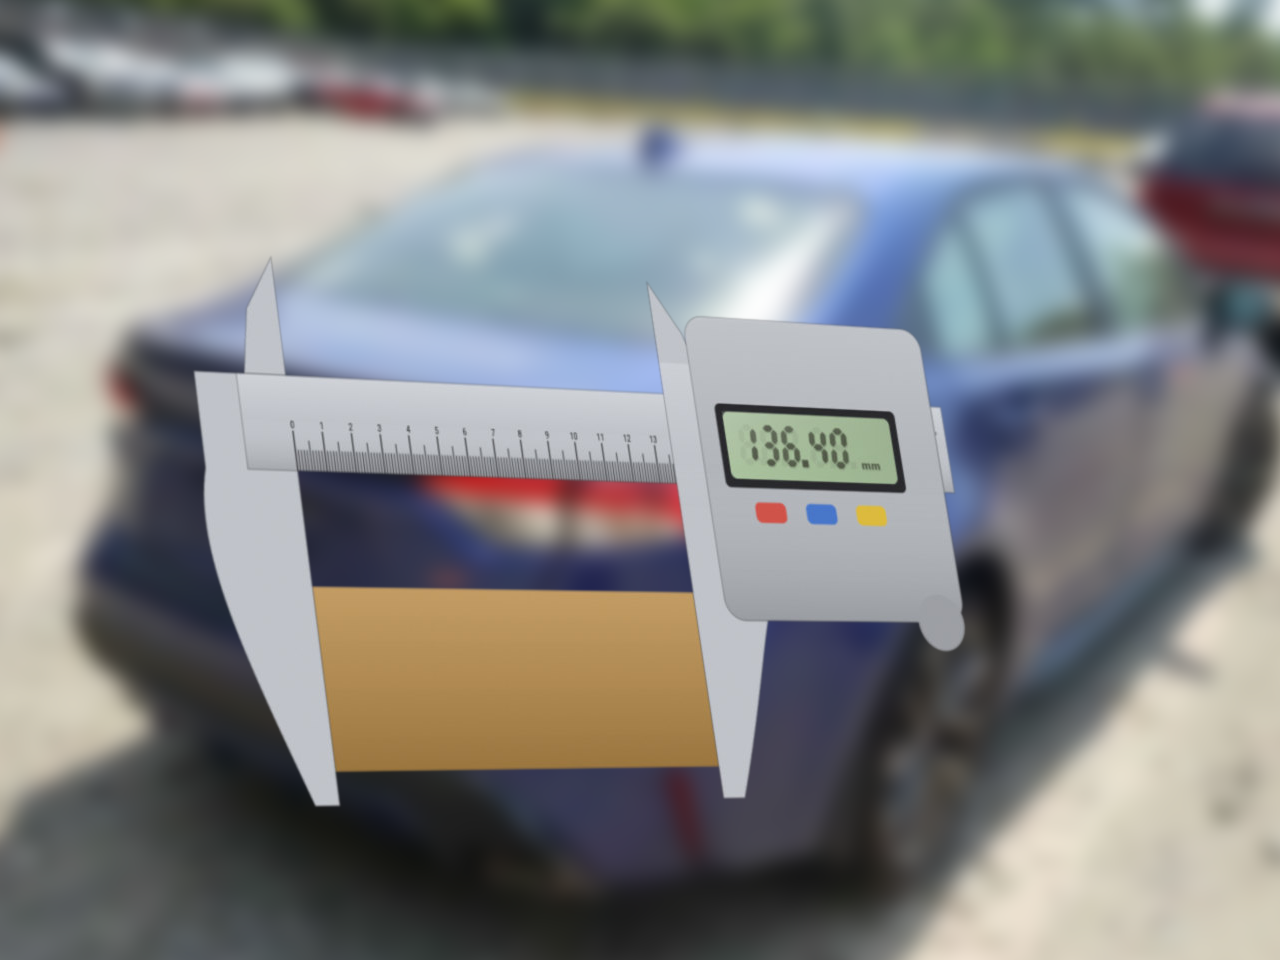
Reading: 136.40 (mm)
